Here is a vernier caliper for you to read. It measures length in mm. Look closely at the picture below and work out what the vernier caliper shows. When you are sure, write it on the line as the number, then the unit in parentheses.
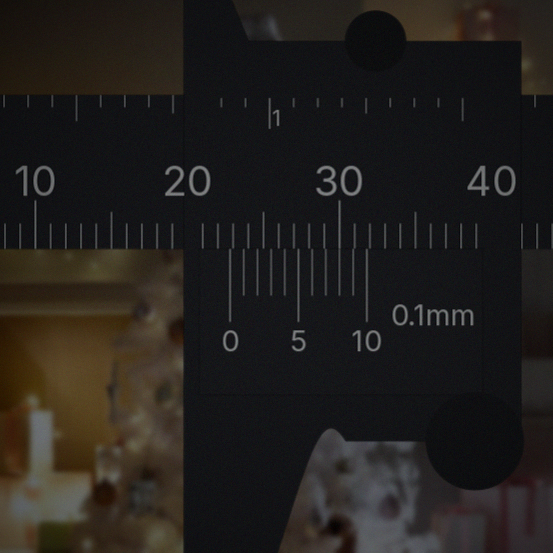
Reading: 22.8 (mm)
